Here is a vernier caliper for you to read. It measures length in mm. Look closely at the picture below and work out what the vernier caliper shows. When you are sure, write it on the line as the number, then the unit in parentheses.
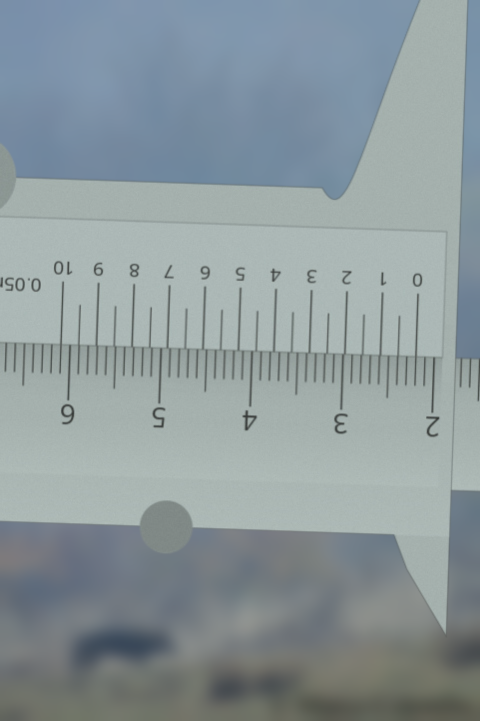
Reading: 22.0 (mm)
